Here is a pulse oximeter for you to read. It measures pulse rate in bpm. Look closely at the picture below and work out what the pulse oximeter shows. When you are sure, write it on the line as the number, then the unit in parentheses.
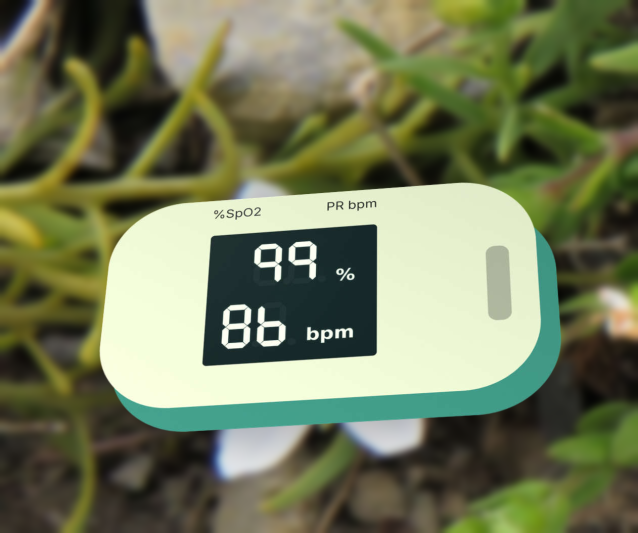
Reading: 86 (bpm)
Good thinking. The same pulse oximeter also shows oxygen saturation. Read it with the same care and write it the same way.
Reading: 99 (%)
